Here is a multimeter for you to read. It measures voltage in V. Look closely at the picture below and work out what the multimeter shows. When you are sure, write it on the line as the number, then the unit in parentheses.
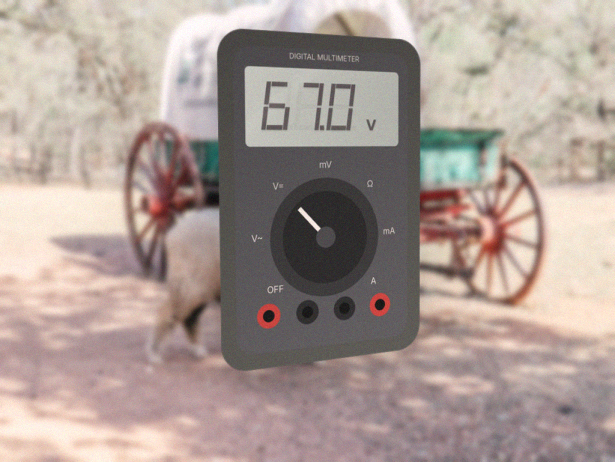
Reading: 67.0 (V)
